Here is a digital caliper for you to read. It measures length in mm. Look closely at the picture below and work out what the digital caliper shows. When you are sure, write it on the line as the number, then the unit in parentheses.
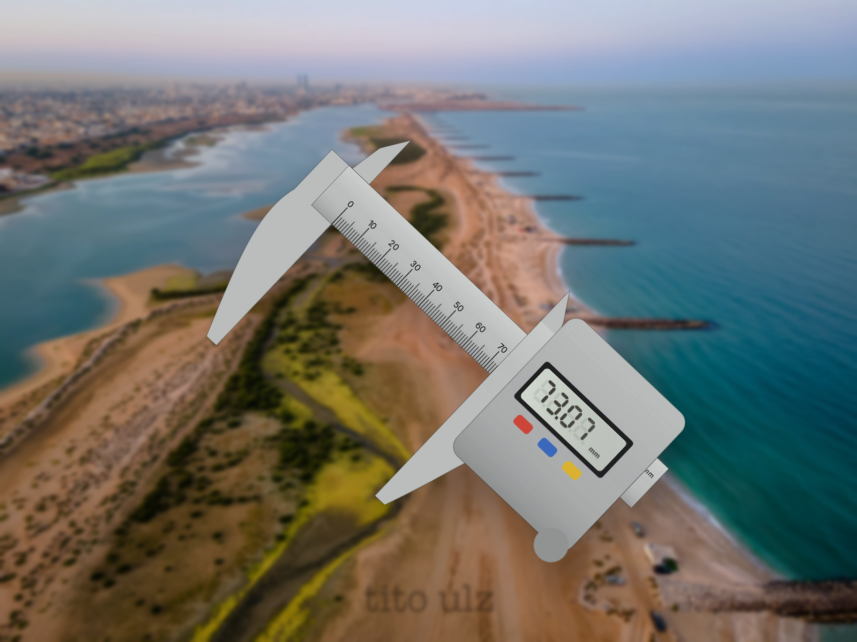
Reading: 73.07 (mm)
